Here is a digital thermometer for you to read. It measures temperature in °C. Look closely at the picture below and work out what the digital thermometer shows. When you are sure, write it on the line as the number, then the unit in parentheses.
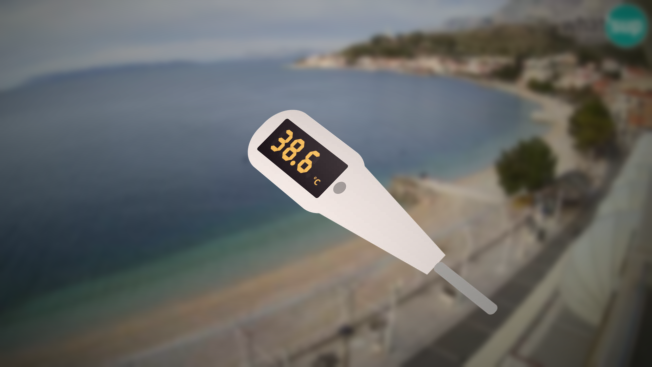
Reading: 38.6 (°C)
